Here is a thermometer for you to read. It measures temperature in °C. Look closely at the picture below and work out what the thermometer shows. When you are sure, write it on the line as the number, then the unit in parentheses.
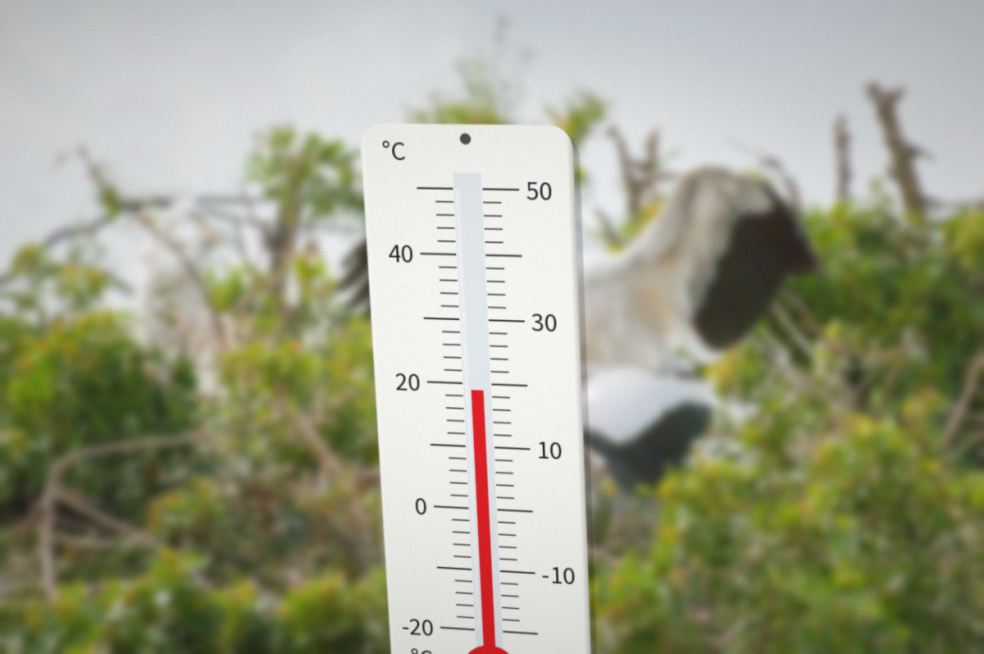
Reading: 19 (°C)
